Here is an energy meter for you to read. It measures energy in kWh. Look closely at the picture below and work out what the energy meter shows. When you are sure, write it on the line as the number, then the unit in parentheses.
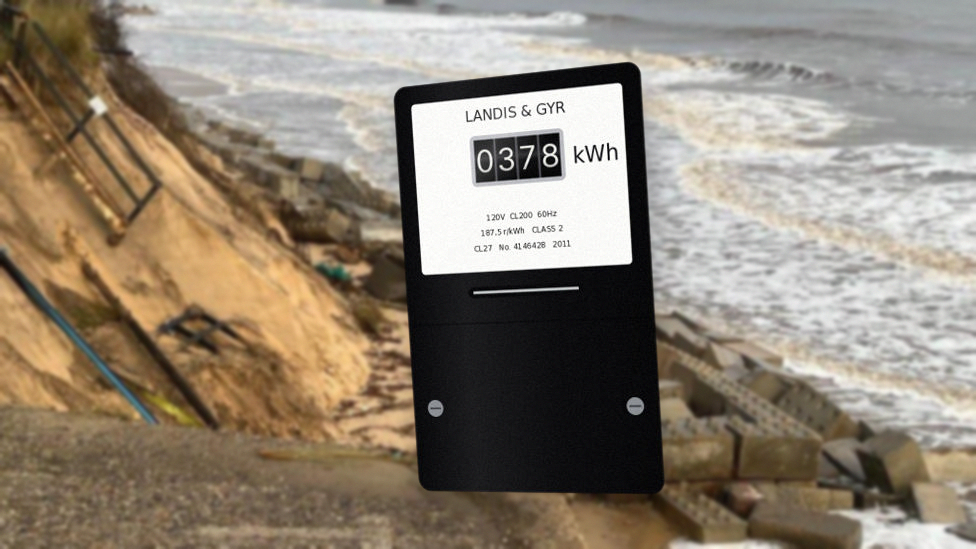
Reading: 378 (kWh)
